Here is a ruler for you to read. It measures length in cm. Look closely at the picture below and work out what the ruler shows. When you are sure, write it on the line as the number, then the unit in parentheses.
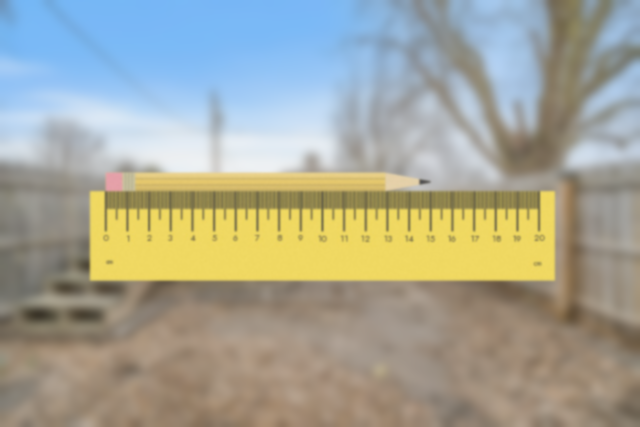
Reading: 15 (cm)
